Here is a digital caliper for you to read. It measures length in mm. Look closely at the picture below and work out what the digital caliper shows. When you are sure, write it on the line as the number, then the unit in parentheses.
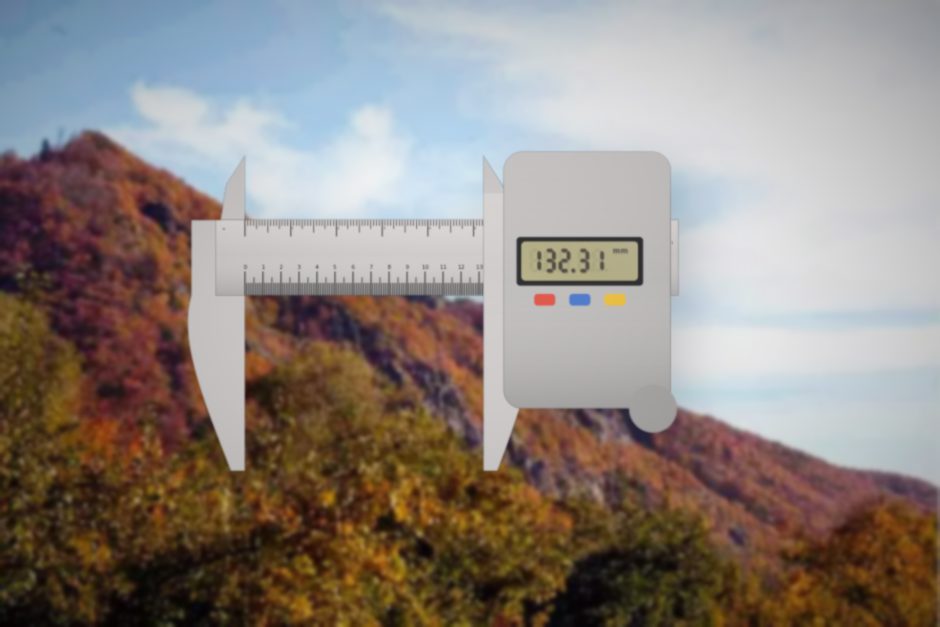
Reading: 132.31 (mm)
